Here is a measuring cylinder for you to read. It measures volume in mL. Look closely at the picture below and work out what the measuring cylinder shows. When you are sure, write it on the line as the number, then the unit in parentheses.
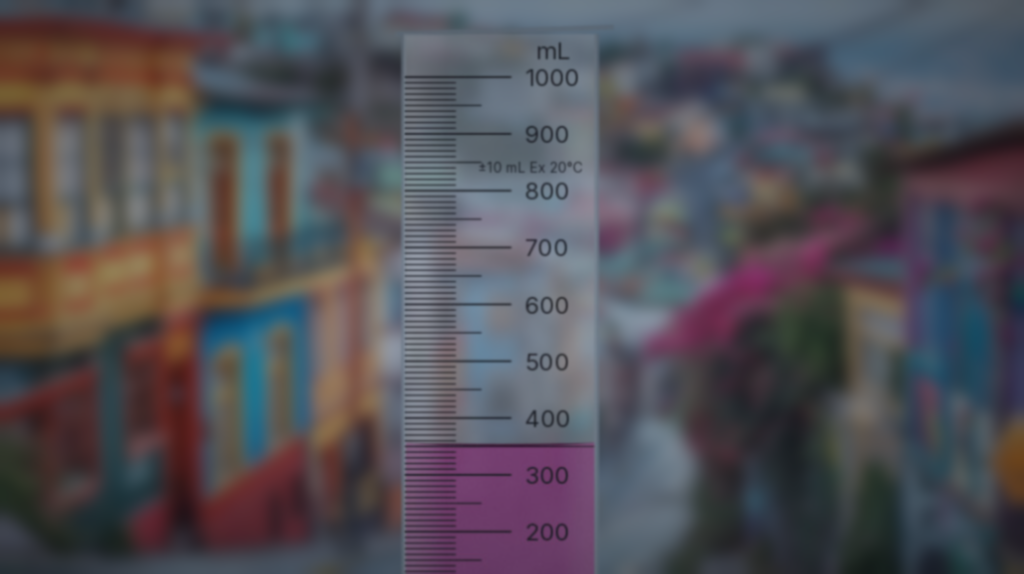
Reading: 350 (mL)
